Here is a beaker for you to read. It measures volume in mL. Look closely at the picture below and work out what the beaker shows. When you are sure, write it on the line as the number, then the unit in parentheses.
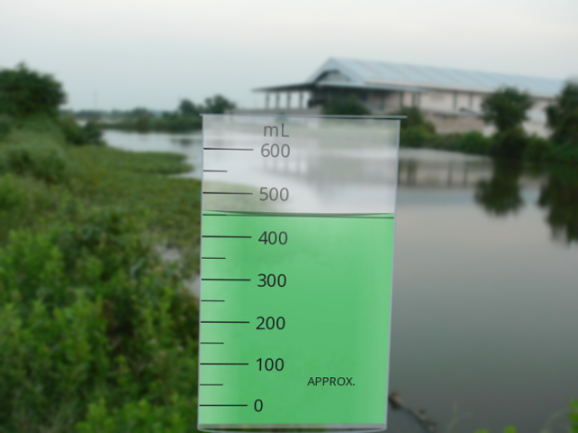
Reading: 450 (mL)
